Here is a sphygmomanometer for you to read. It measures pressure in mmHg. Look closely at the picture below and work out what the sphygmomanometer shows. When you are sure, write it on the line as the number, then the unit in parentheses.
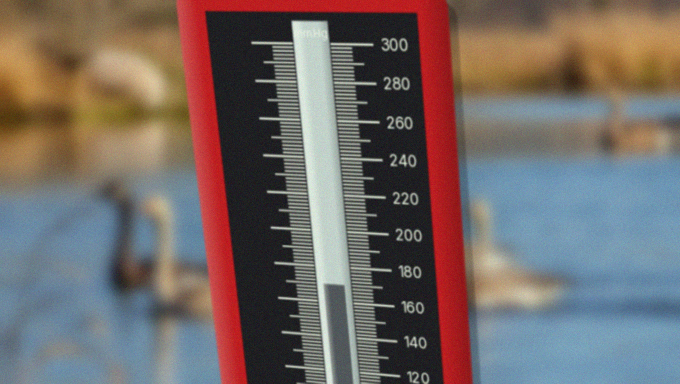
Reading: 170 (mmHg)
